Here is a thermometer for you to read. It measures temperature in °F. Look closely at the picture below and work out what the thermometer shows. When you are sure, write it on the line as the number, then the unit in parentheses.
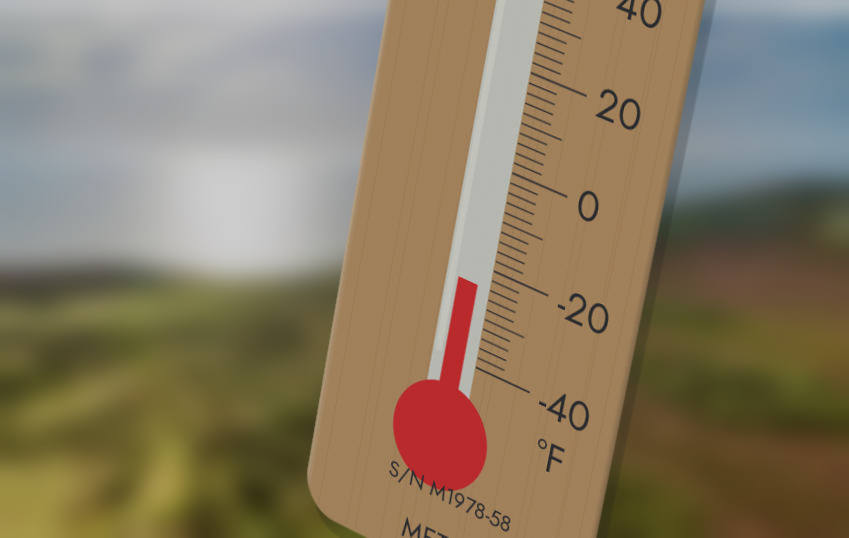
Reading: -24 (°F)
